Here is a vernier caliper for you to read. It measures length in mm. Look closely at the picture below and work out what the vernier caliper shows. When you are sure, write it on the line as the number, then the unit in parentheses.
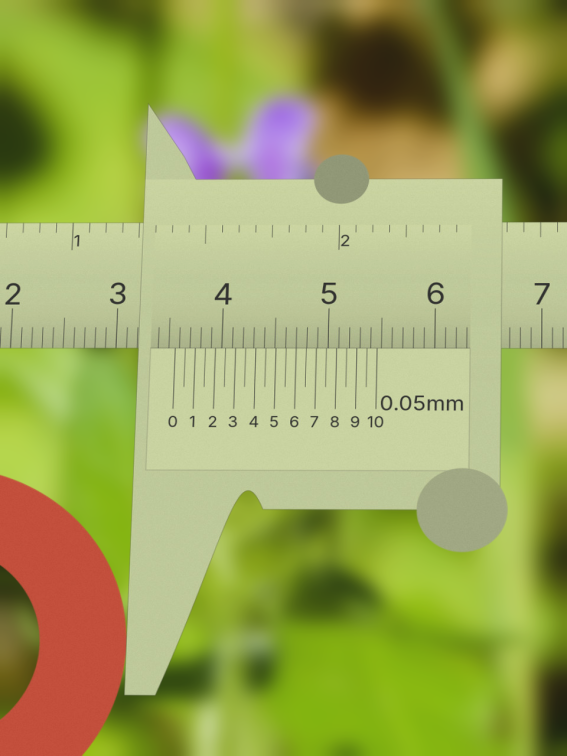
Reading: 35.6 (mm)
